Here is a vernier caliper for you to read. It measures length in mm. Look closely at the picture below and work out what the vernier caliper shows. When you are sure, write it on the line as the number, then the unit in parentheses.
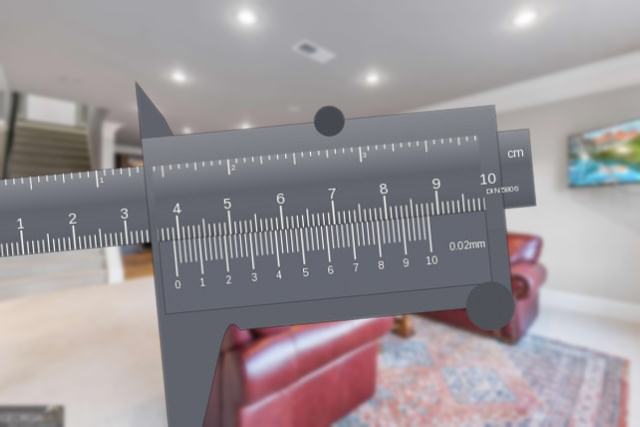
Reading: 39.0 (mm)
